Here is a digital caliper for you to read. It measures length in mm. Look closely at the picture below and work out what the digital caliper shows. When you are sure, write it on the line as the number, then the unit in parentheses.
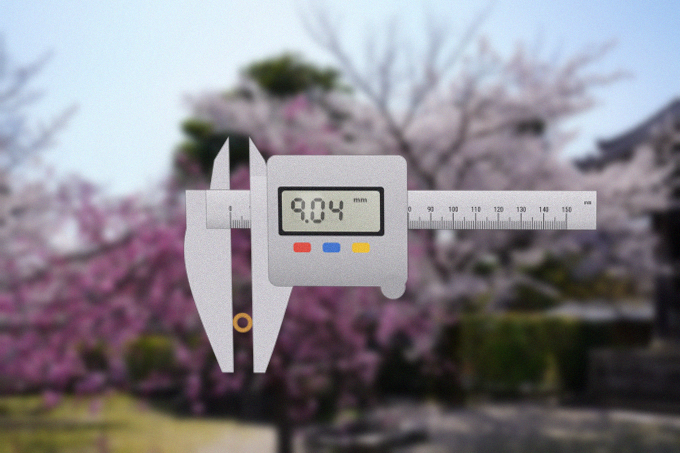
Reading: 9.04 (mm)
